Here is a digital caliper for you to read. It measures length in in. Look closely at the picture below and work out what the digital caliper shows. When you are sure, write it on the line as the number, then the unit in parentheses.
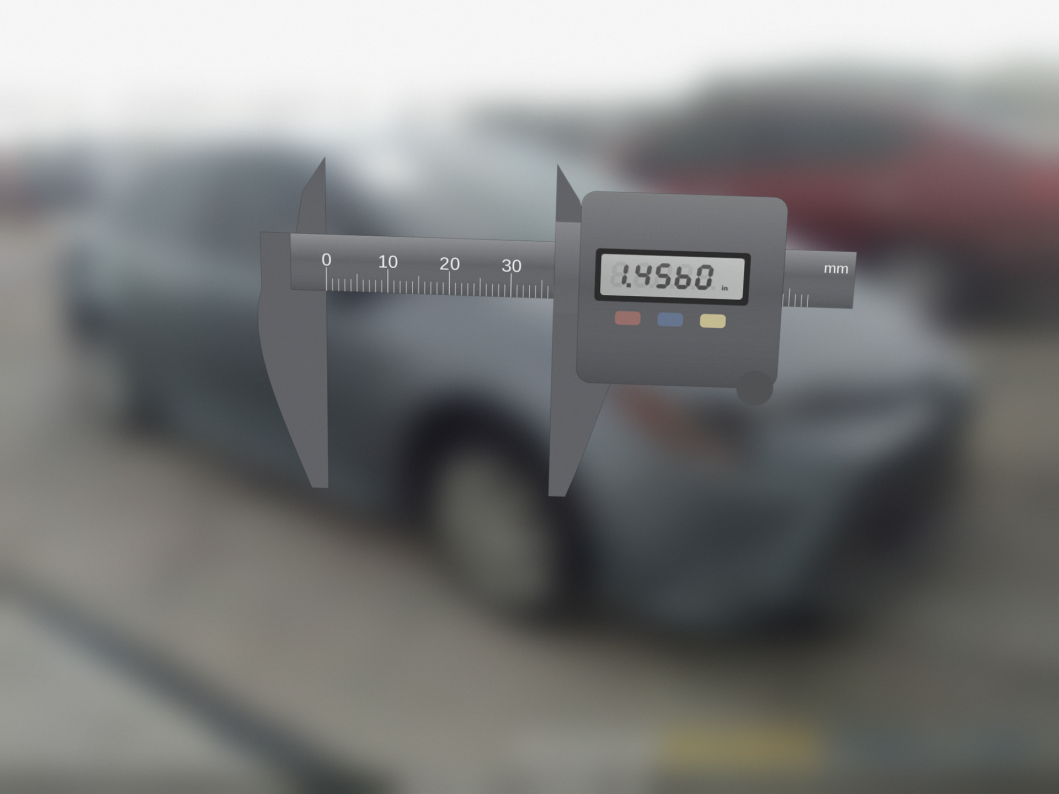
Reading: 1.4560 (in)
